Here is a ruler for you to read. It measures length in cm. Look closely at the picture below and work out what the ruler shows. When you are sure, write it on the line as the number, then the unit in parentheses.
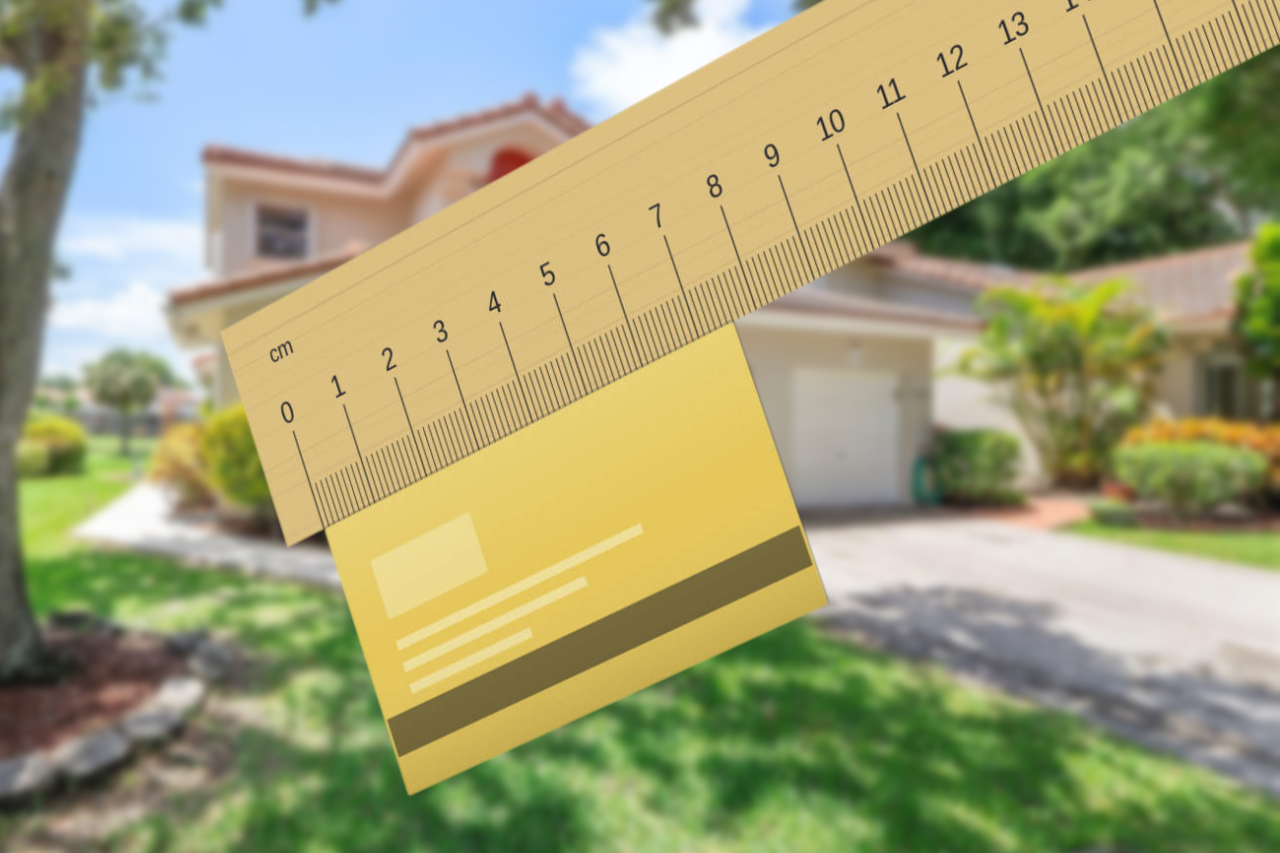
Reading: 7.6 (cm)
